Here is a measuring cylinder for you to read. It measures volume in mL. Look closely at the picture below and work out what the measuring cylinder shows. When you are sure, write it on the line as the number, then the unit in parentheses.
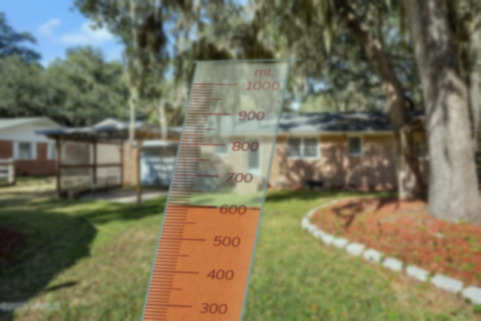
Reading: 600 (mL)
